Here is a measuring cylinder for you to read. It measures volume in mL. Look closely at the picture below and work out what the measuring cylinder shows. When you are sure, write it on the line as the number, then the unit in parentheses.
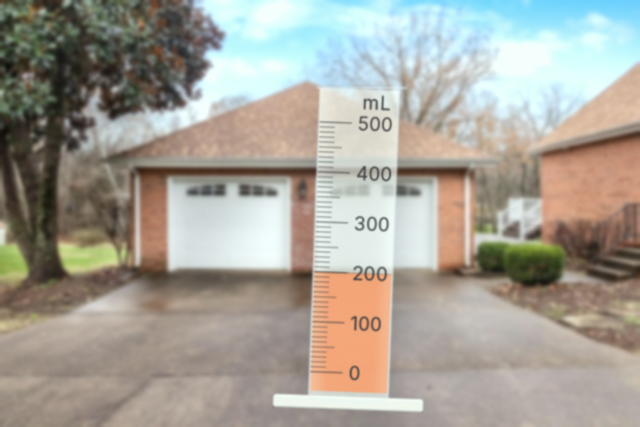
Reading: 200 (mL)
